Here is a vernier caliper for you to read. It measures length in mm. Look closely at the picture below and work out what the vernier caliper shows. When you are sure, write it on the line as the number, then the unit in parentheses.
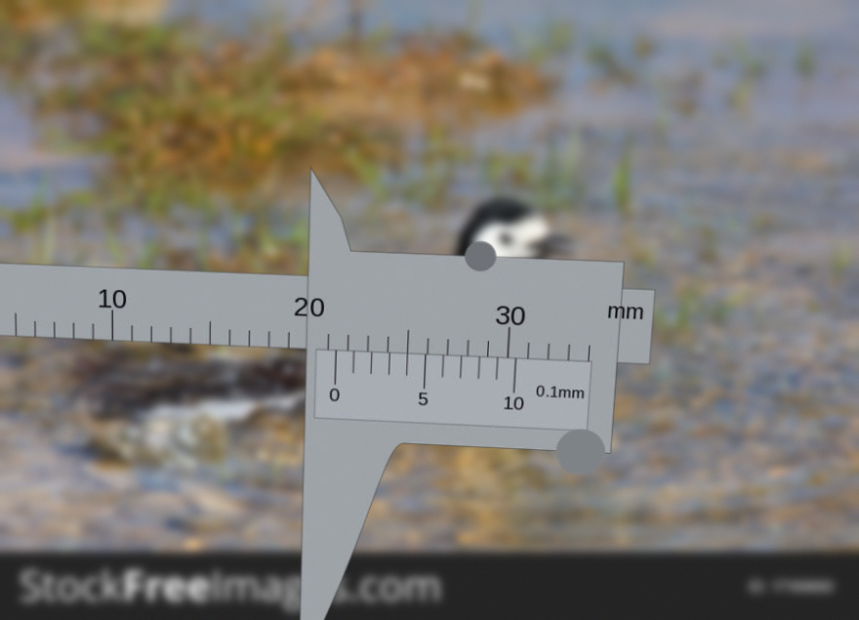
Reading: 21.4 (mm)
